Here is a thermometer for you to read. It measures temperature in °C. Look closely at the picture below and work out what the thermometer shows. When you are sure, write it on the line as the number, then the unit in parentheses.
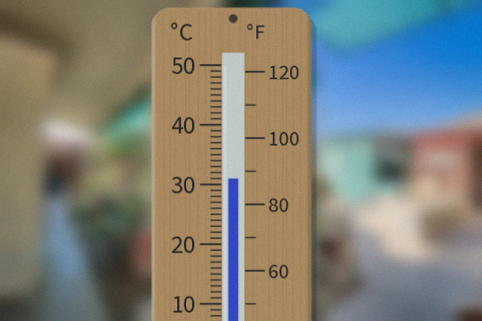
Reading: 31 (°C)
